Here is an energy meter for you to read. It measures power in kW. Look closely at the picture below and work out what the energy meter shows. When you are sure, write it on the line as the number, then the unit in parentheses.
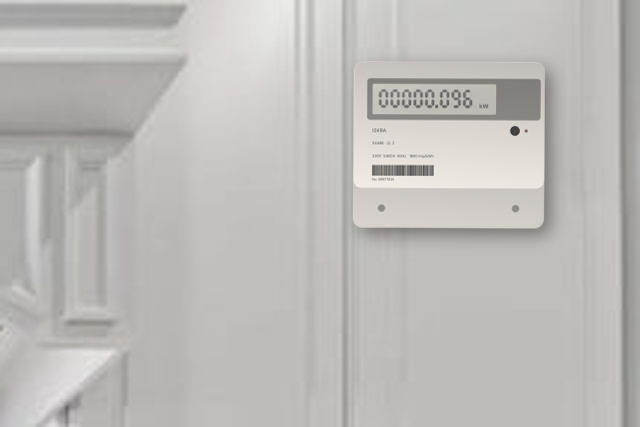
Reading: 0.096 (kW)
